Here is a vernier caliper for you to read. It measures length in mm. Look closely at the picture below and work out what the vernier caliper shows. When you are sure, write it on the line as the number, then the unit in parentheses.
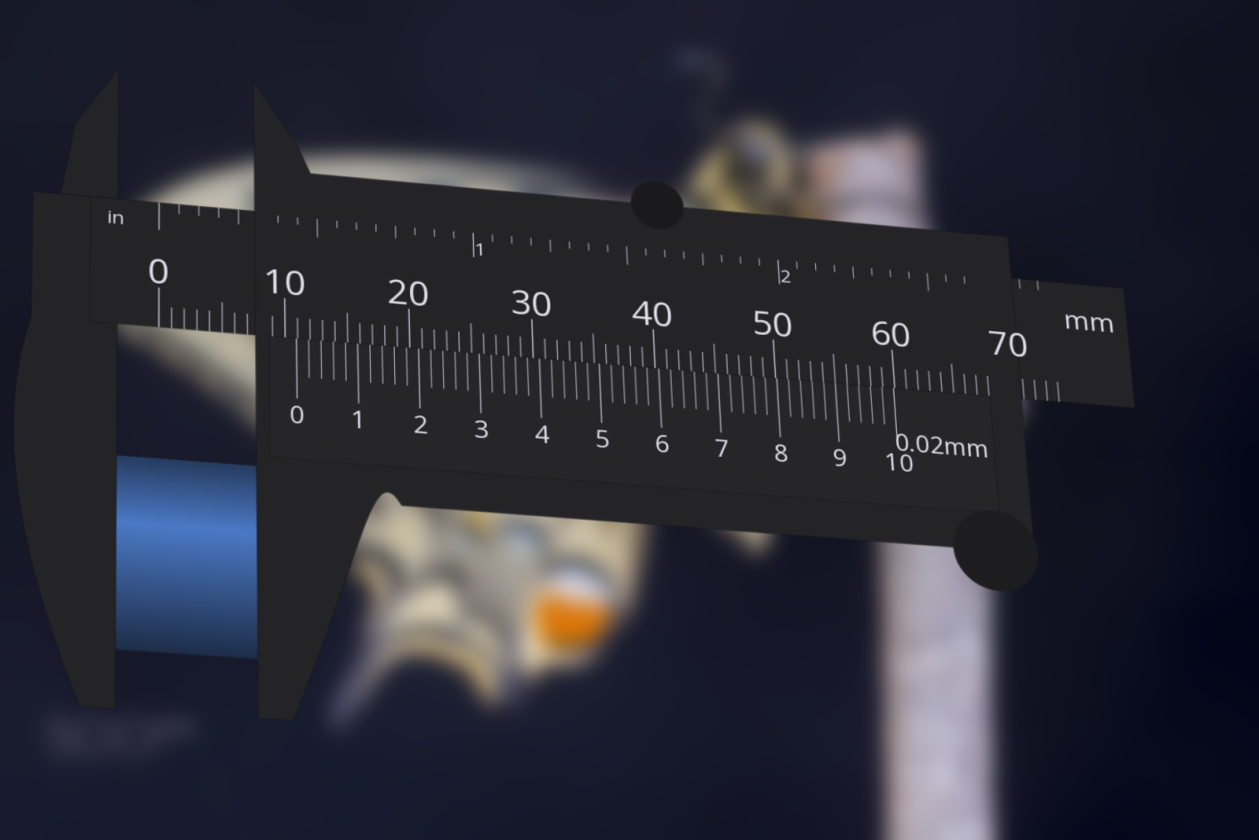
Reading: 10.9 (mm)
